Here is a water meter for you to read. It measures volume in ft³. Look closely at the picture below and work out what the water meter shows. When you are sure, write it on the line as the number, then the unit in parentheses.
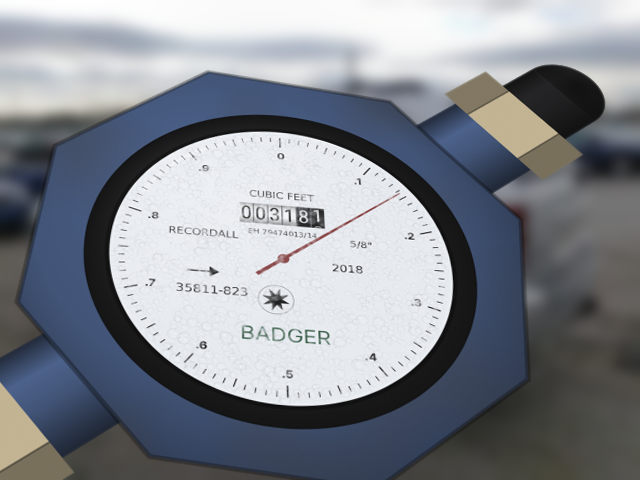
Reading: 3181.14 (ft³)
